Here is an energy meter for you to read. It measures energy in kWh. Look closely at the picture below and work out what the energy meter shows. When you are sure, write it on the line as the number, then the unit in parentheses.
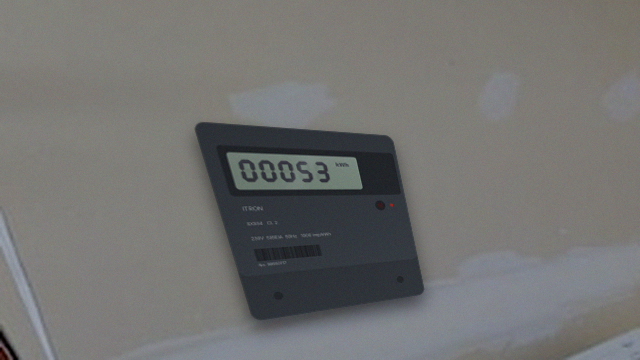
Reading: 53 (kWh)
